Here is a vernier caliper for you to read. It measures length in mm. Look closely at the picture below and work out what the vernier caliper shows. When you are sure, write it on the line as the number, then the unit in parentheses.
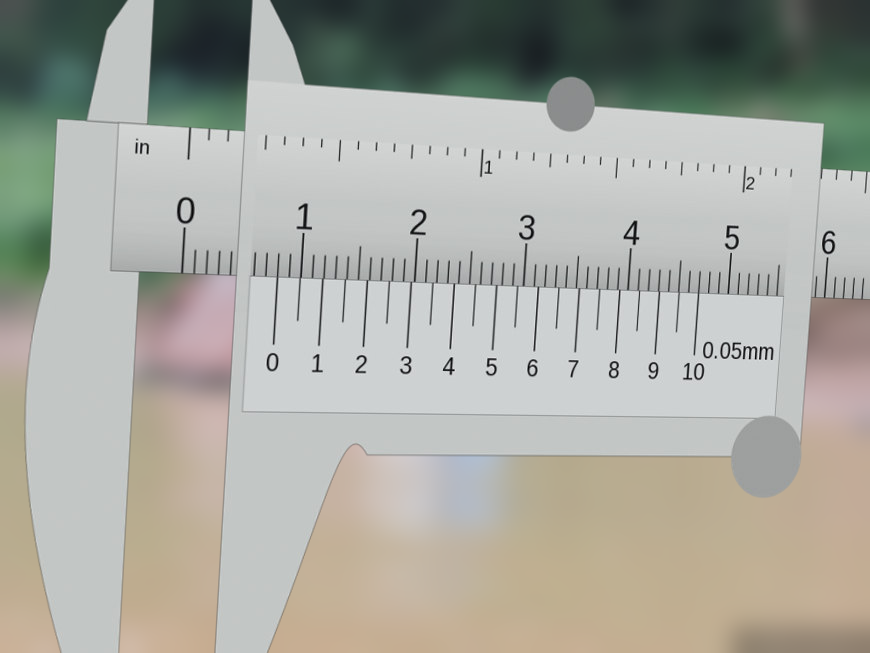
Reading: 8.0 (mm)
